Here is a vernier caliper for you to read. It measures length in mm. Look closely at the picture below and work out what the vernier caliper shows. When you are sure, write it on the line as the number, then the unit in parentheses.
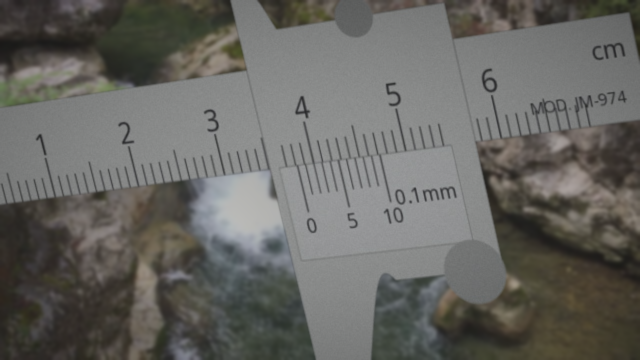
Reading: 38.2 (mm)
